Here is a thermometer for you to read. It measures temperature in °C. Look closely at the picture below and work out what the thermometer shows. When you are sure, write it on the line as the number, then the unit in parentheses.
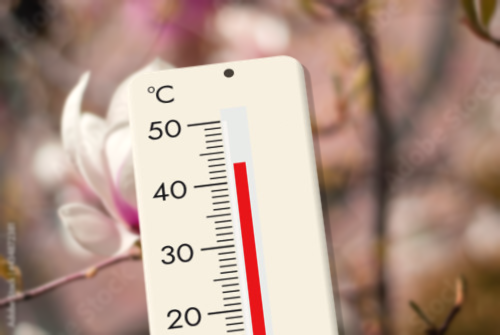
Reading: 43 (°C)
